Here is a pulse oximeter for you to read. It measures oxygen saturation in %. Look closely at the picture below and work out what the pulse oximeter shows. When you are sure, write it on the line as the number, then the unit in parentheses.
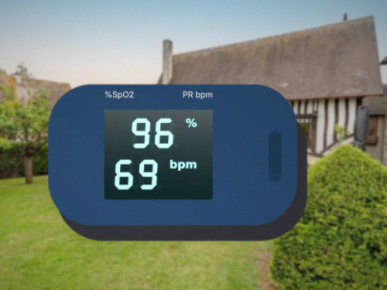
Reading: 96 (%)
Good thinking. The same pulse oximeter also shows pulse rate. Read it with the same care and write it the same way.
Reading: 69 (bpm)
